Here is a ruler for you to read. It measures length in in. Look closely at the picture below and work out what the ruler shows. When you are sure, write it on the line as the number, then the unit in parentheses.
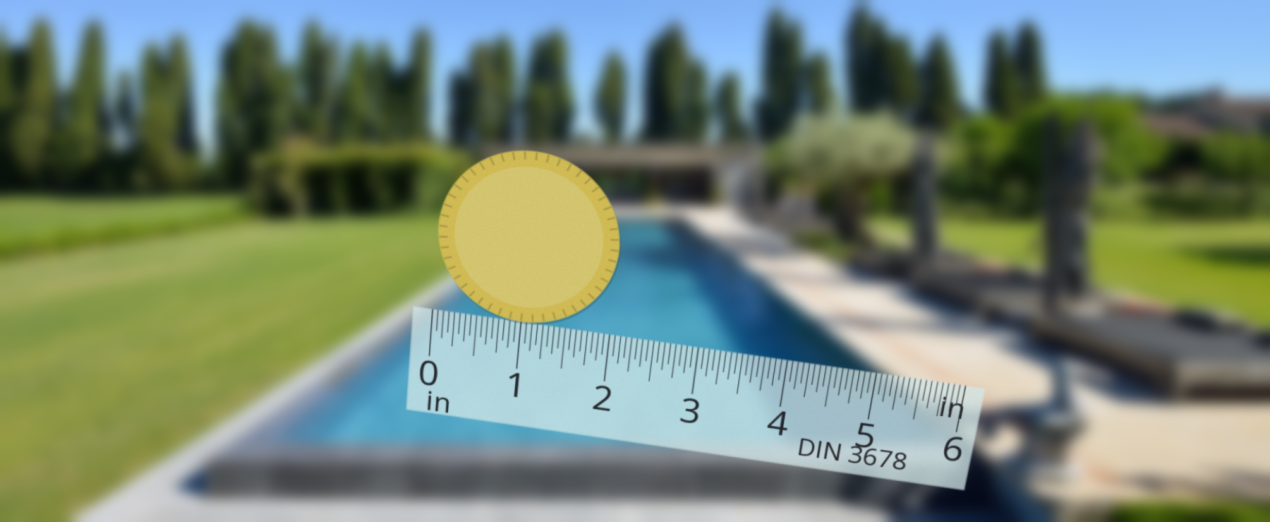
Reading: 2 (in)
